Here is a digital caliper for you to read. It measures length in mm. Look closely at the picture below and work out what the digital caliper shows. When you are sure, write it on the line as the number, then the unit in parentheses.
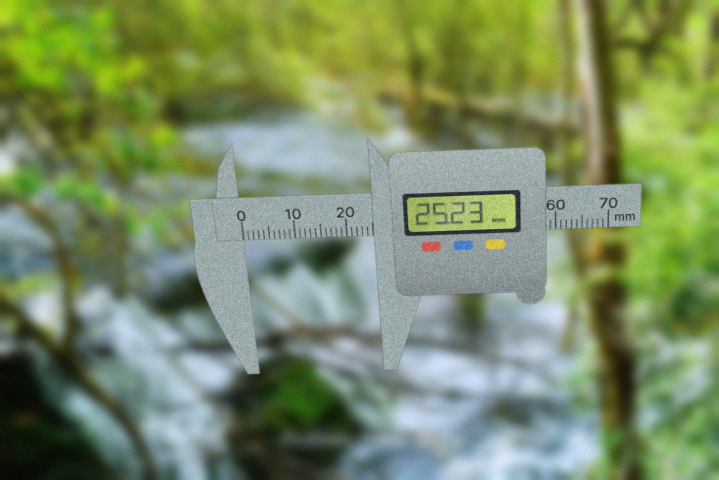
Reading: 25.23 (mm)
